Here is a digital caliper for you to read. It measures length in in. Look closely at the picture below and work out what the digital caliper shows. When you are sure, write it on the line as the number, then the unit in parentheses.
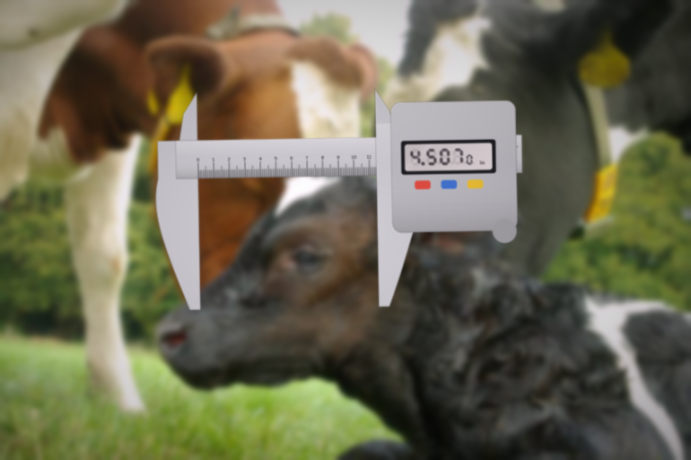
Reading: 4.5070 (in)
